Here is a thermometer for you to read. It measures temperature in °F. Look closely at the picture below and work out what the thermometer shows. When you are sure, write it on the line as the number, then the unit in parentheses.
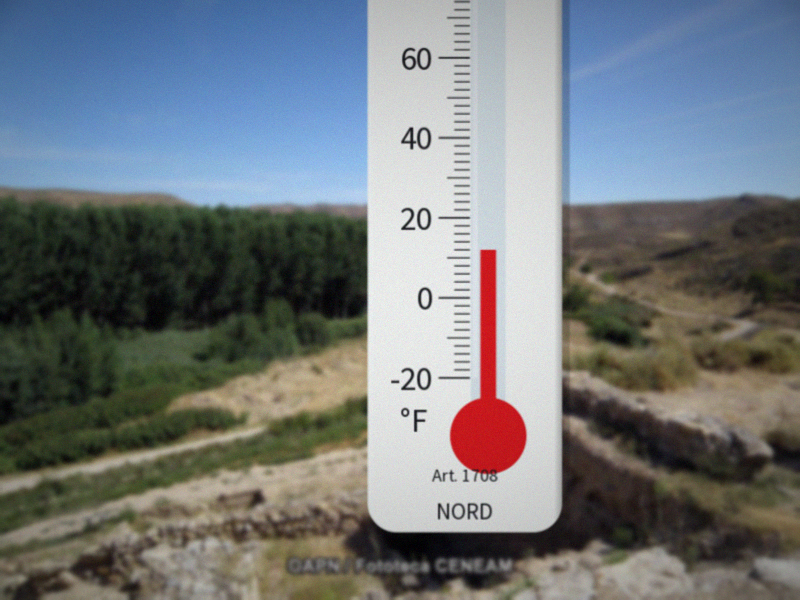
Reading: 12 (°F)
